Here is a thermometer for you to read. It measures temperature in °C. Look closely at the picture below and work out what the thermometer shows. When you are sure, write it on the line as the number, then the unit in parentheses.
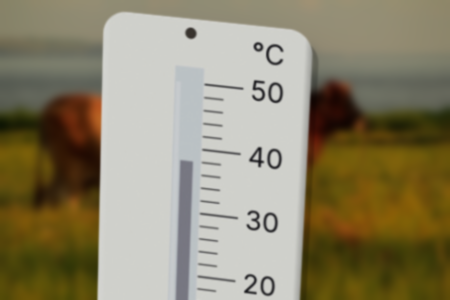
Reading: 38 (°C)
